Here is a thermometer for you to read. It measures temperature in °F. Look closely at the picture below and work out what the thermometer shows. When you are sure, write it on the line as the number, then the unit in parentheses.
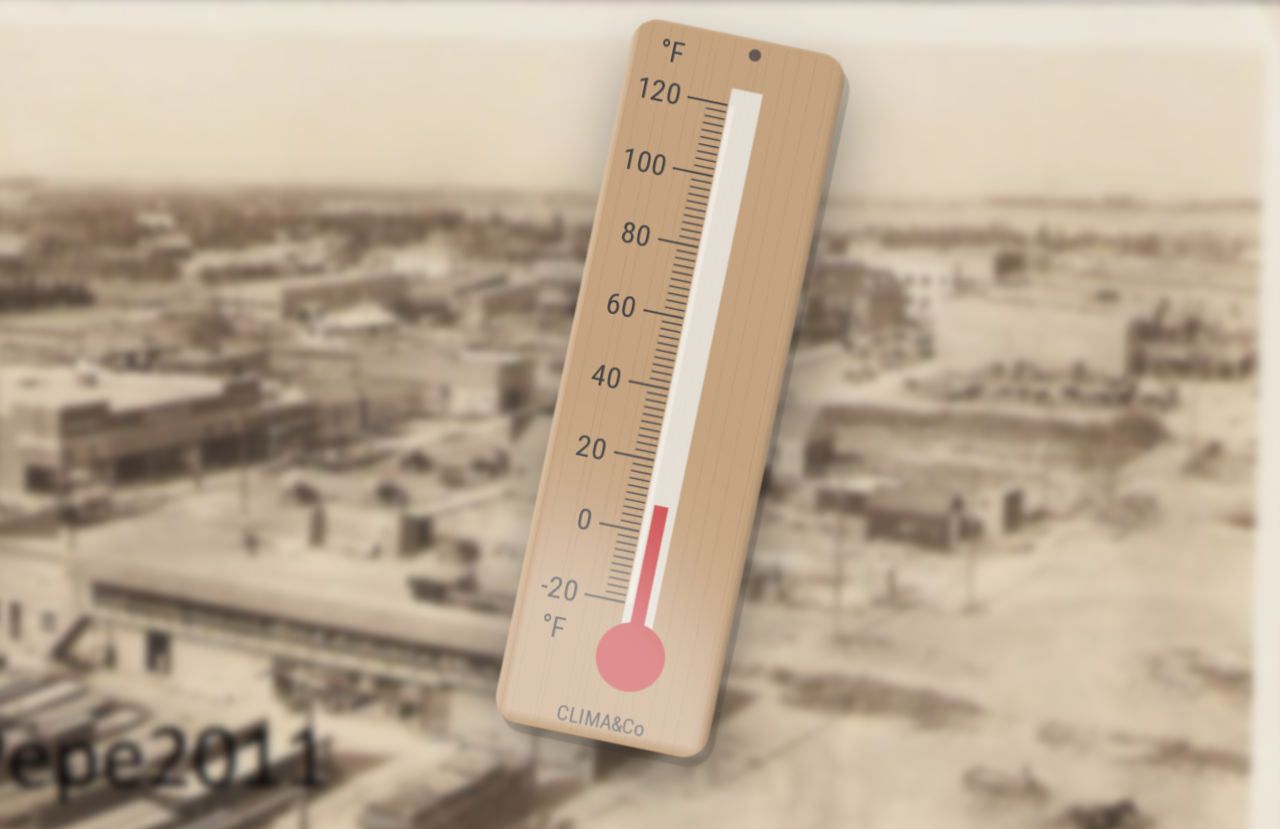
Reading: 8 (°F)
